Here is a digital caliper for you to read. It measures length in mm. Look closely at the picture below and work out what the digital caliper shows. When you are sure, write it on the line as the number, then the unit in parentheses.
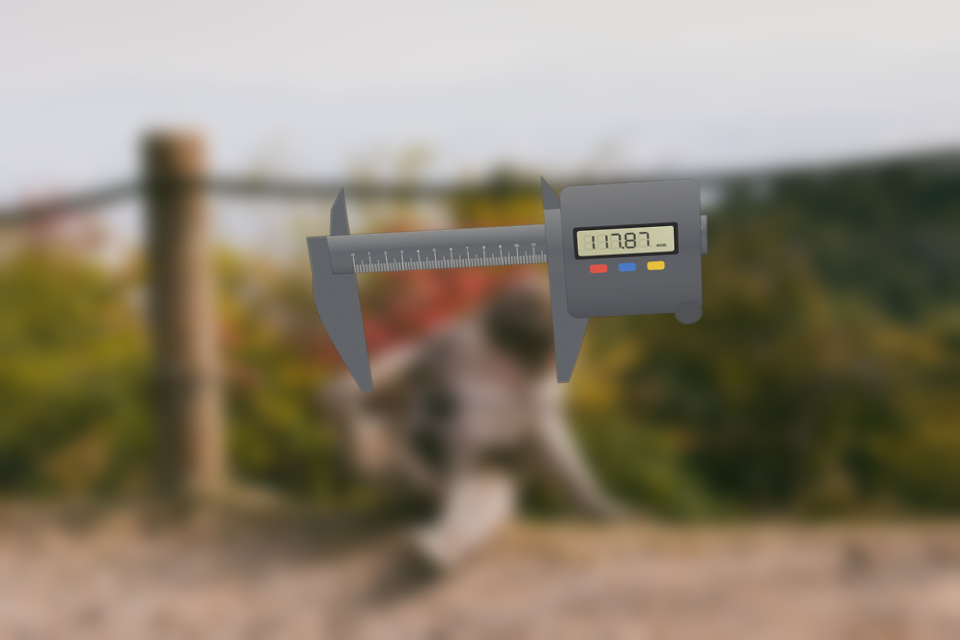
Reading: 117.87 (mm)
